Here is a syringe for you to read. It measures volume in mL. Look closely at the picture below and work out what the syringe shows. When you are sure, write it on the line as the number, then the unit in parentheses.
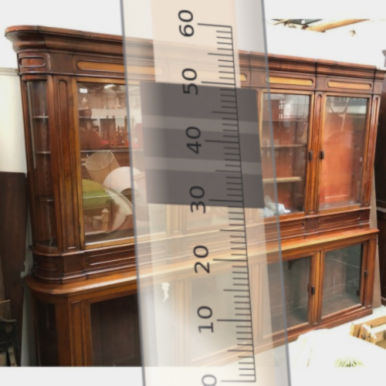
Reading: 29 (mL)
